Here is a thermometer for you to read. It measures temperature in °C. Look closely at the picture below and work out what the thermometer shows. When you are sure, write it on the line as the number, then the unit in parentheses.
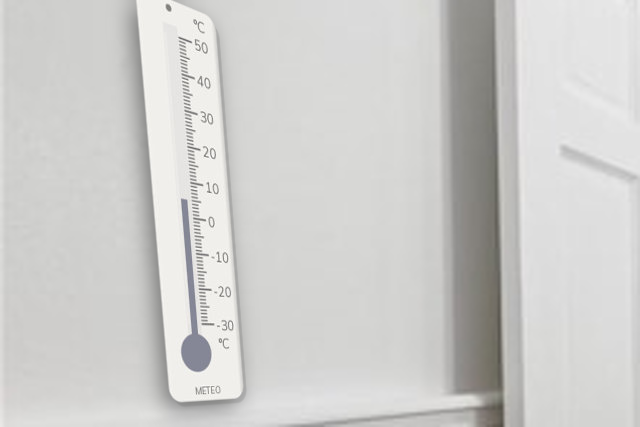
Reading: 5 (°C)
